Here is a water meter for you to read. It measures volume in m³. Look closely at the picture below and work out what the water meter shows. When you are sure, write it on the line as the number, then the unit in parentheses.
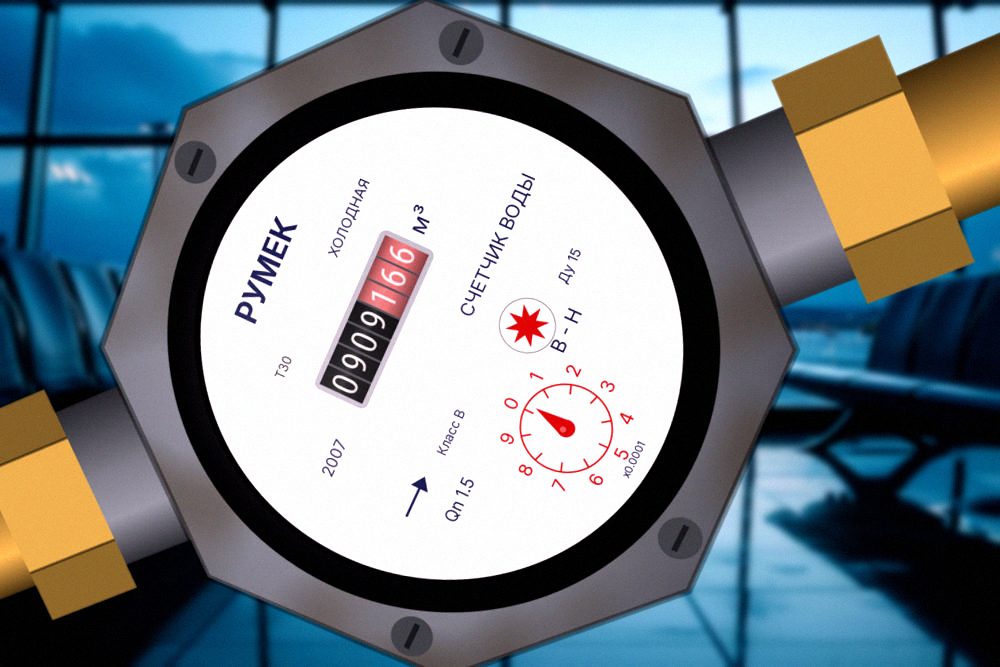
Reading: 909.1660 (m³)
